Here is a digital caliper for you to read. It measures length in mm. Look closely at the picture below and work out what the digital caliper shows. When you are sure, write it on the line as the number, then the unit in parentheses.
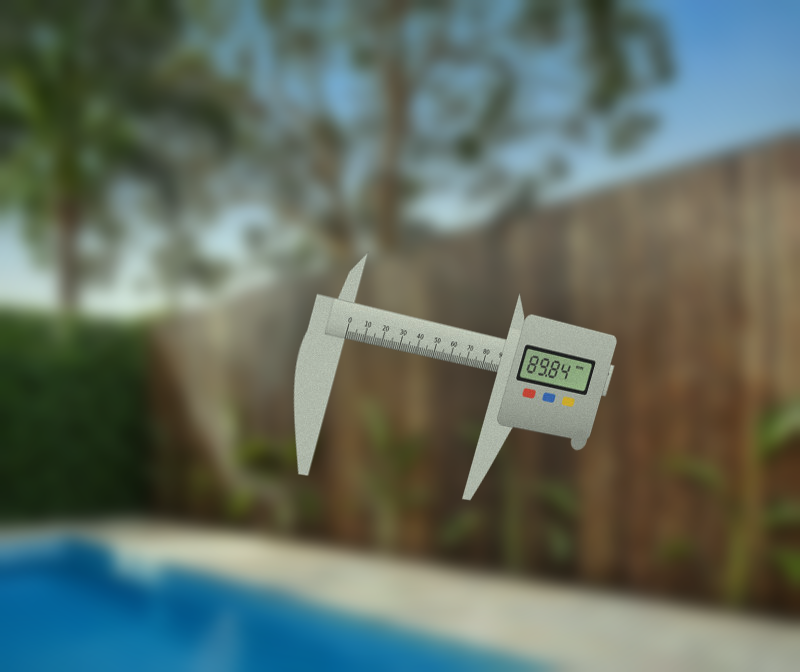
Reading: 89.84 (mm)
